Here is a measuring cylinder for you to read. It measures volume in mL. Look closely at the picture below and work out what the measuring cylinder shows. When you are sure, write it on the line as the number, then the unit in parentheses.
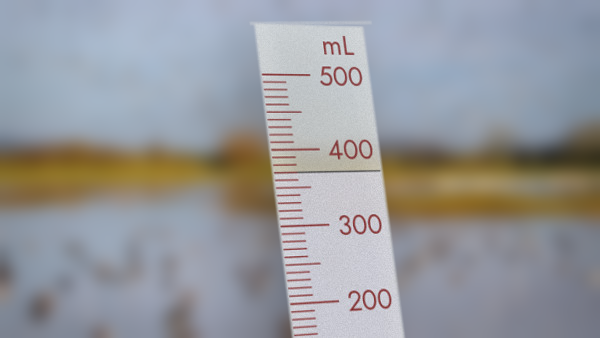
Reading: 370 (mL)
